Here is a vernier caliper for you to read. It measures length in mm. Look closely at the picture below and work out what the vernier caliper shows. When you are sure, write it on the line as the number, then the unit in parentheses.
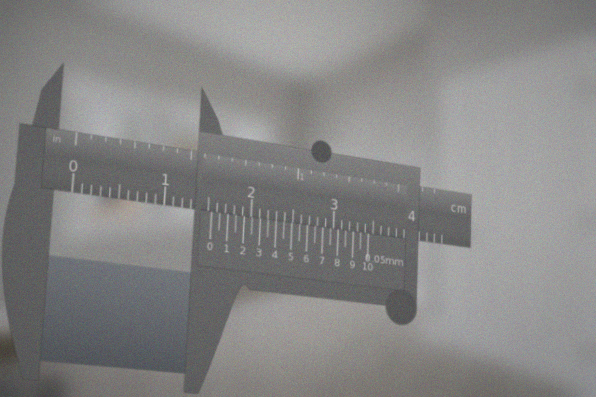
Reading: 15.4 (mm)
